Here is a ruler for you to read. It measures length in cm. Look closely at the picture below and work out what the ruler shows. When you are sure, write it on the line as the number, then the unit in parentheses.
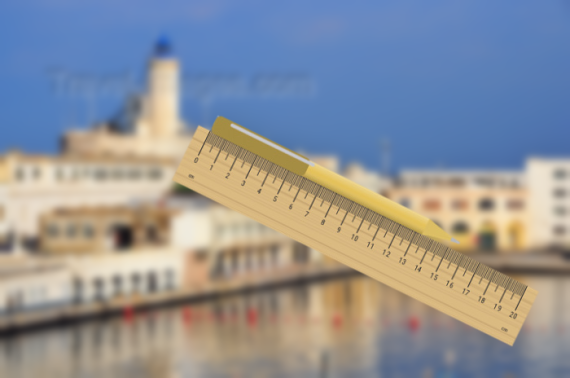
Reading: 15.5 (cm)
